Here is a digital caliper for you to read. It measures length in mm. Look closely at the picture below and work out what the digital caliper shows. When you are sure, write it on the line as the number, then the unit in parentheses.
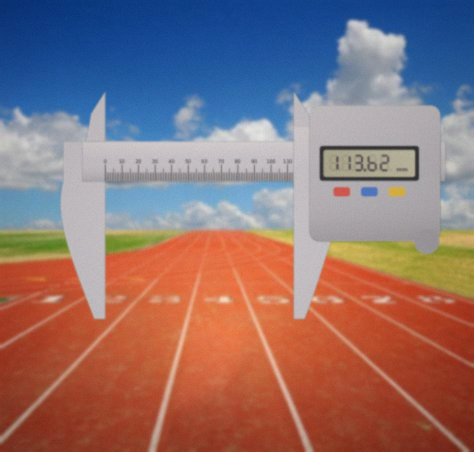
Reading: 113.62 (mm)
